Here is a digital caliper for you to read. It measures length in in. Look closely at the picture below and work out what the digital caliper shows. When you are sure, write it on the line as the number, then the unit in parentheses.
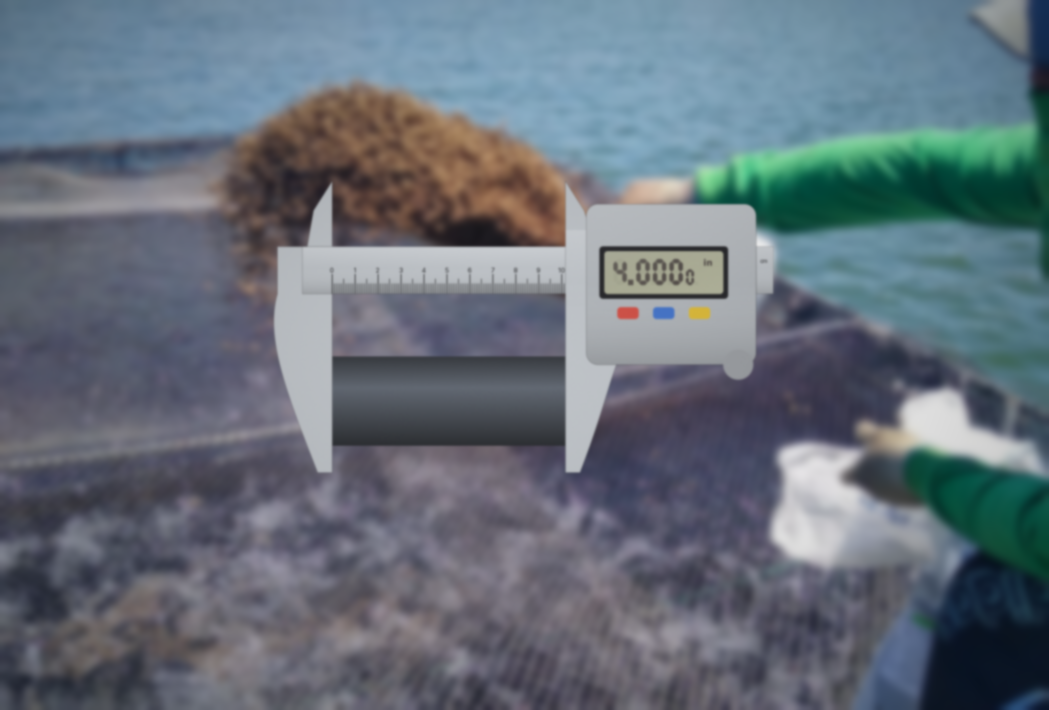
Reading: 4.0000 (in)
